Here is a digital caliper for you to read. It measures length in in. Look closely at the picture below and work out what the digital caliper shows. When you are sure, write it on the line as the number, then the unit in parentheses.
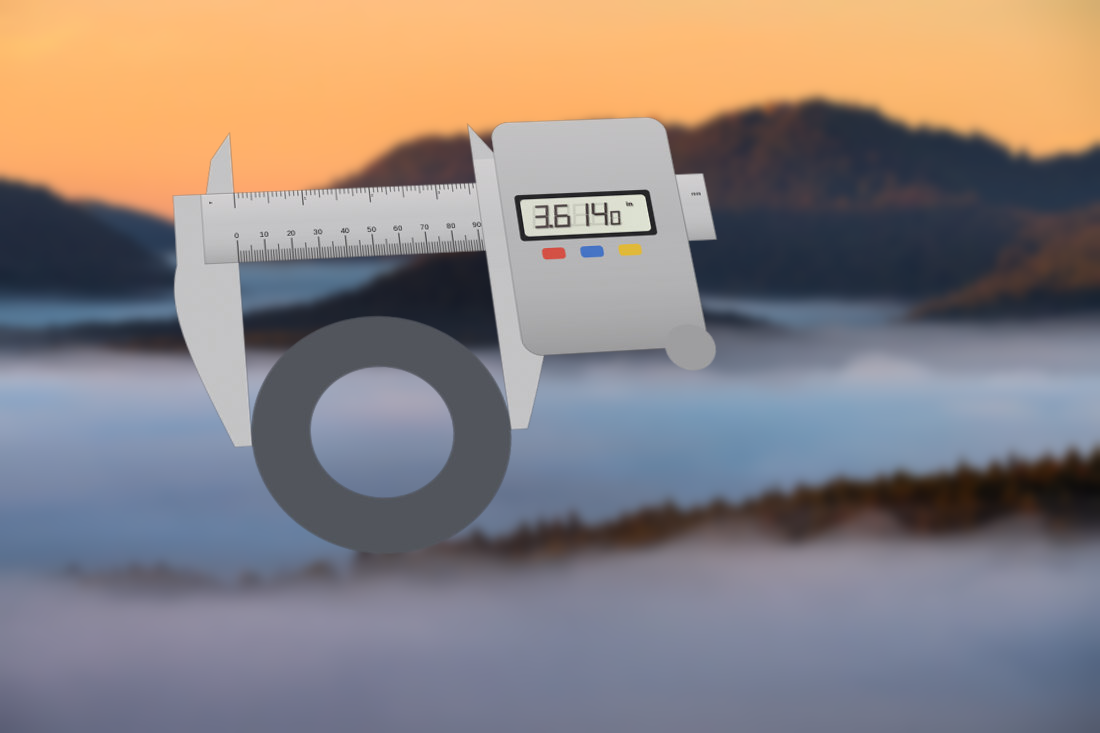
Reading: 3.6140 (in)
